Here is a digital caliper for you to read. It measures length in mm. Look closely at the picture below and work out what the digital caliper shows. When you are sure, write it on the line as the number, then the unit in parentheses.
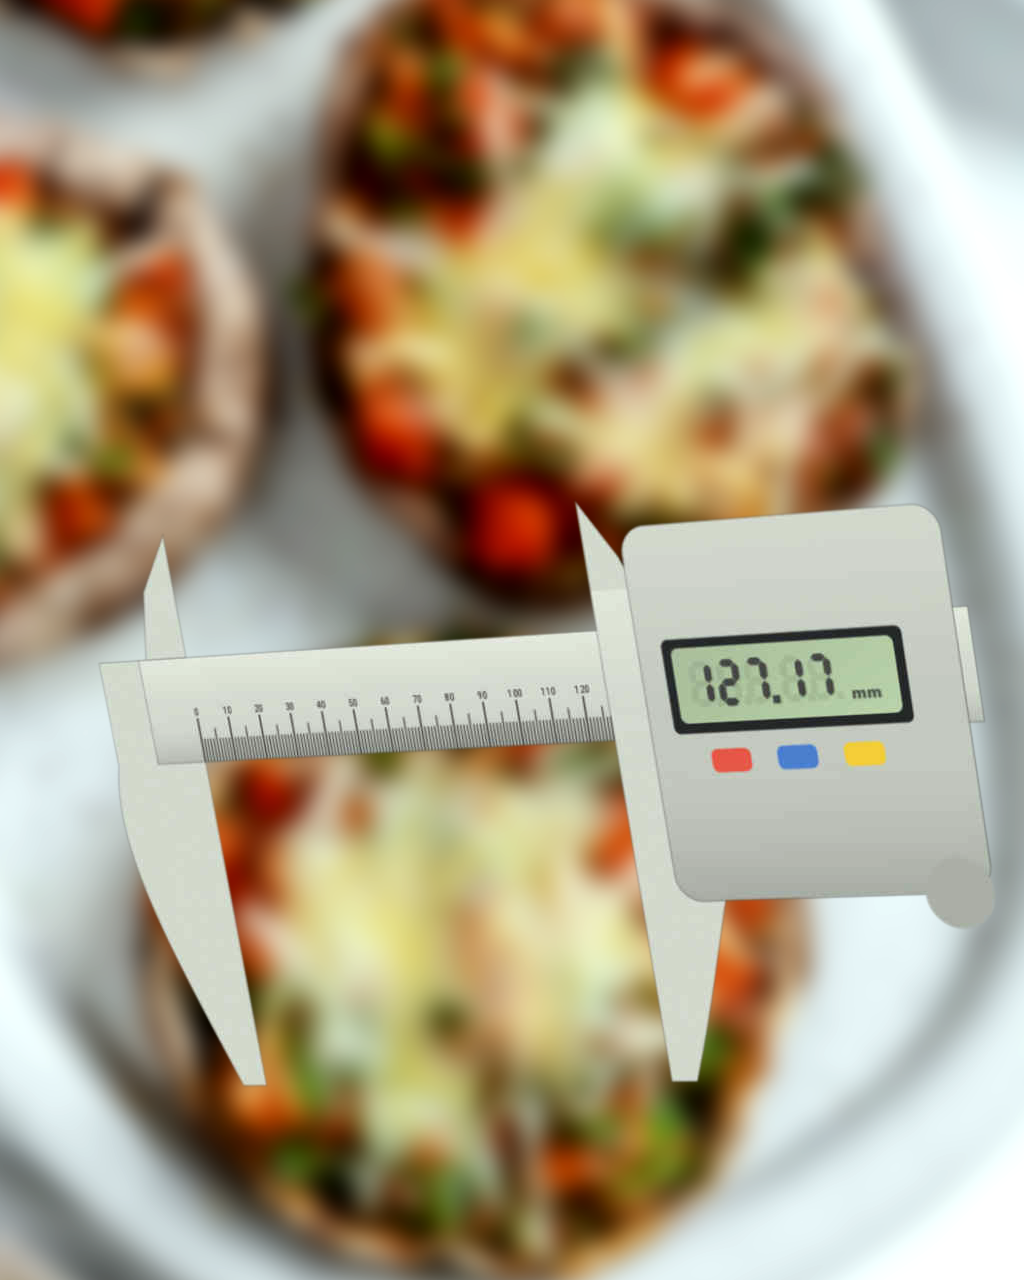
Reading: 127.17 (mm)
